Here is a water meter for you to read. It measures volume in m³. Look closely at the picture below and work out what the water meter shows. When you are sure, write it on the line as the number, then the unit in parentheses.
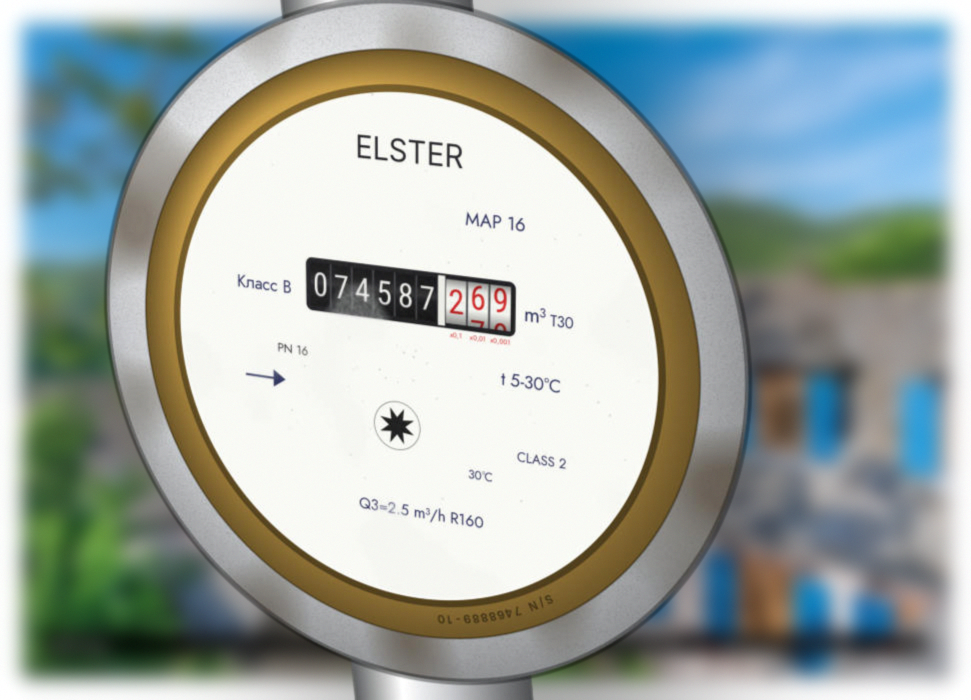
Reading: 74587.269 (m³)
